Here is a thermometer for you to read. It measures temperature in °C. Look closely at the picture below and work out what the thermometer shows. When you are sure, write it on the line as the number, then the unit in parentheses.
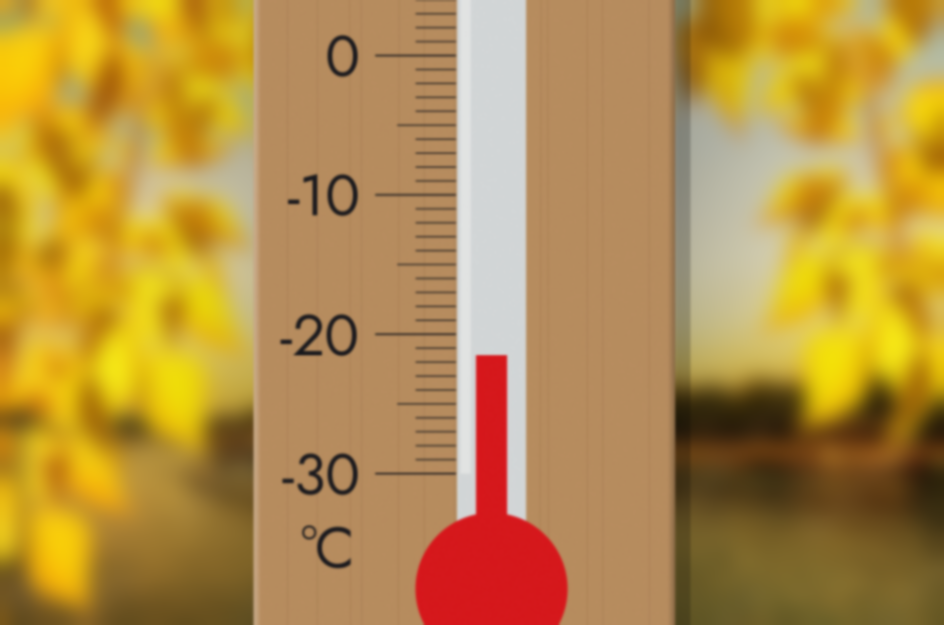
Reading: -21.5 (°C)
